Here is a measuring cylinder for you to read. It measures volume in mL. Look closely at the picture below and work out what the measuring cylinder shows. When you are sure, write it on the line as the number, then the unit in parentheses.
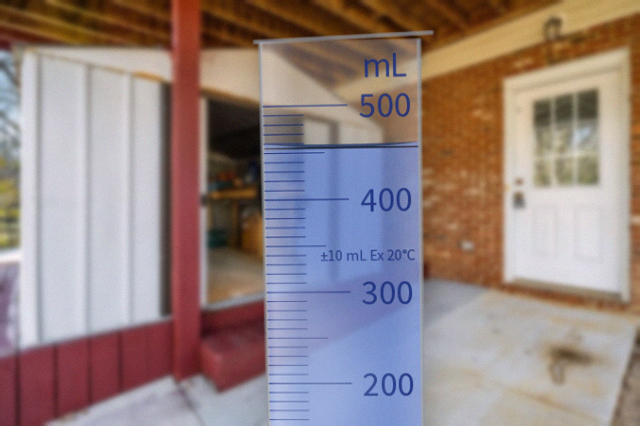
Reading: 455 (mL)
